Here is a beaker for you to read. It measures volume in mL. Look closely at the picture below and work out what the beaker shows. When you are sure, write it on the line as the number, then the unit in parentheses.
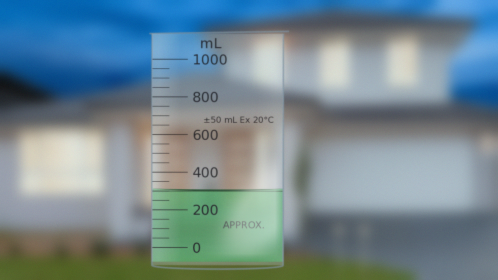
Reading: 300 (mL)
